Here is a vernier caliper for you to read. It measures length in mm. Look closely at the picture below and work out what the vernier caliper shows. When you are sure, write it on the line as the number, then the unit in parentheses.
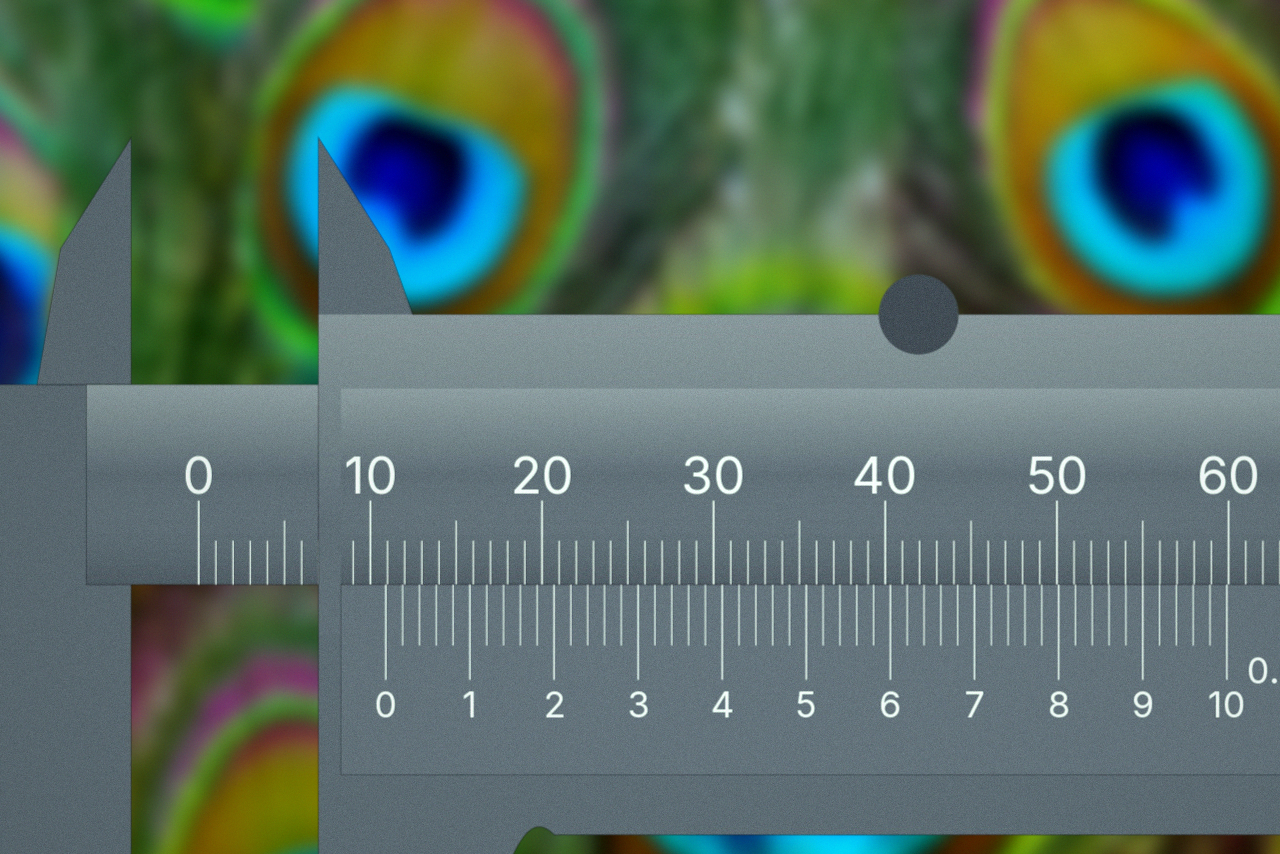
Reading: 10.9 (mm)
